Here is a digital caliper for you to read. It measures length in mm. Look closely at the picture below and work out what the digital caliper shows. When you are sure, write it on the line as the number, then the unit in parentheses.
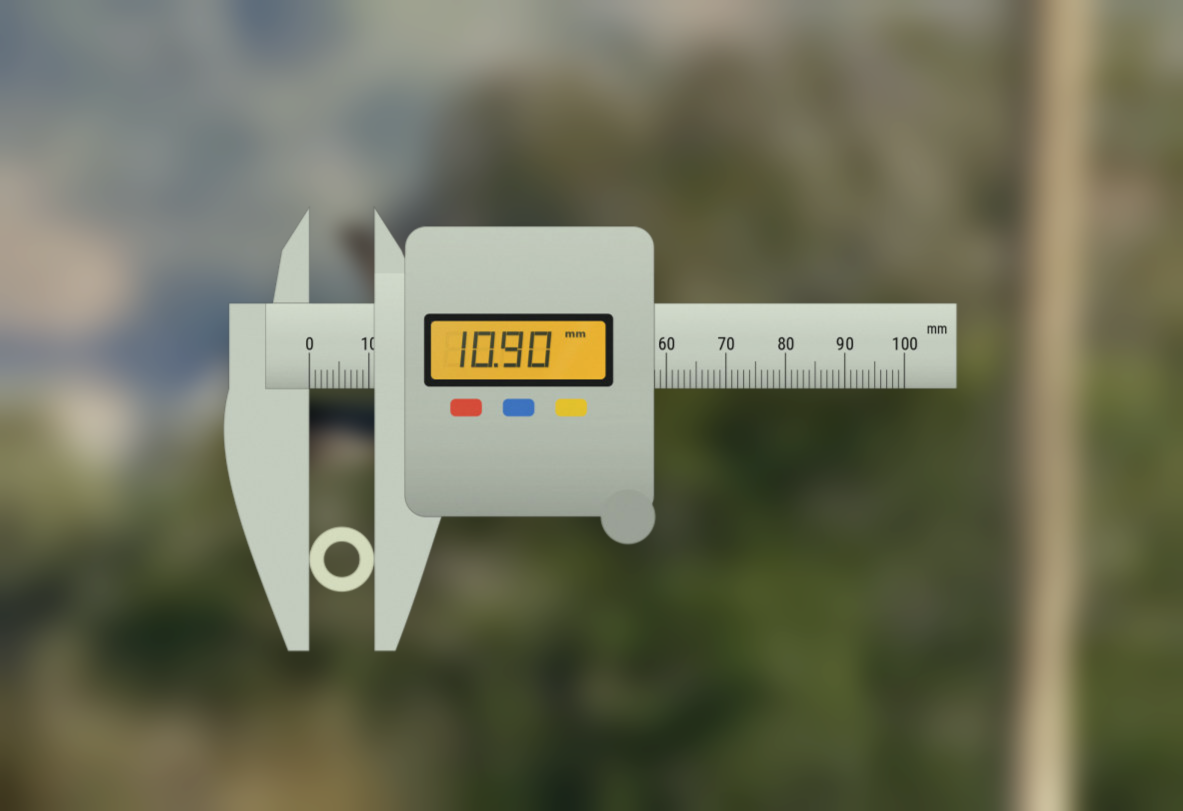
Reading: 10.90 (mm)
